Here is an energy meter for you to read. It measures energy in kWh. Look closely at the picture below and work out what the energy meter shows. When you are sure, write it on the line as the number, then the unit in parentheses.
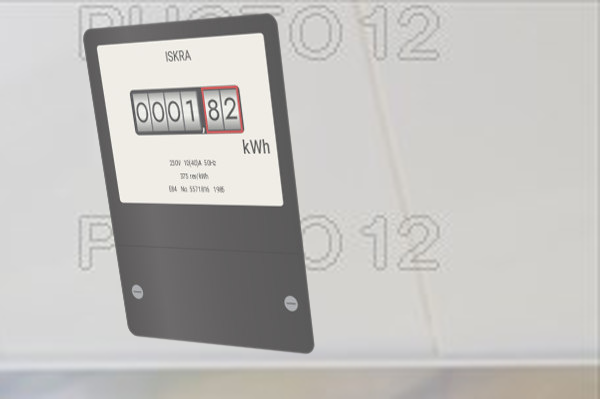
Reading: 1.82 (kWh)
